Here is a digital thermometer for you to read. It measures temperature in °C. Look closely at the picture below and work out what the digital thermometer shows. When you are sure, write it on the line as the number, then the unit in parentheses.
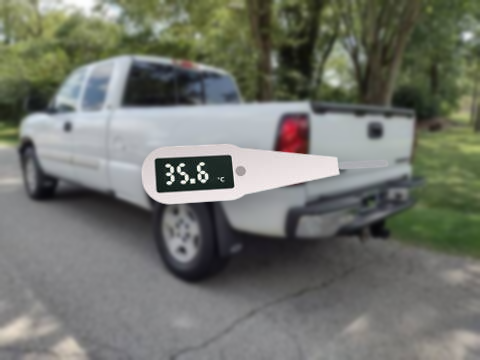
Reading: 35.6 (°C)
